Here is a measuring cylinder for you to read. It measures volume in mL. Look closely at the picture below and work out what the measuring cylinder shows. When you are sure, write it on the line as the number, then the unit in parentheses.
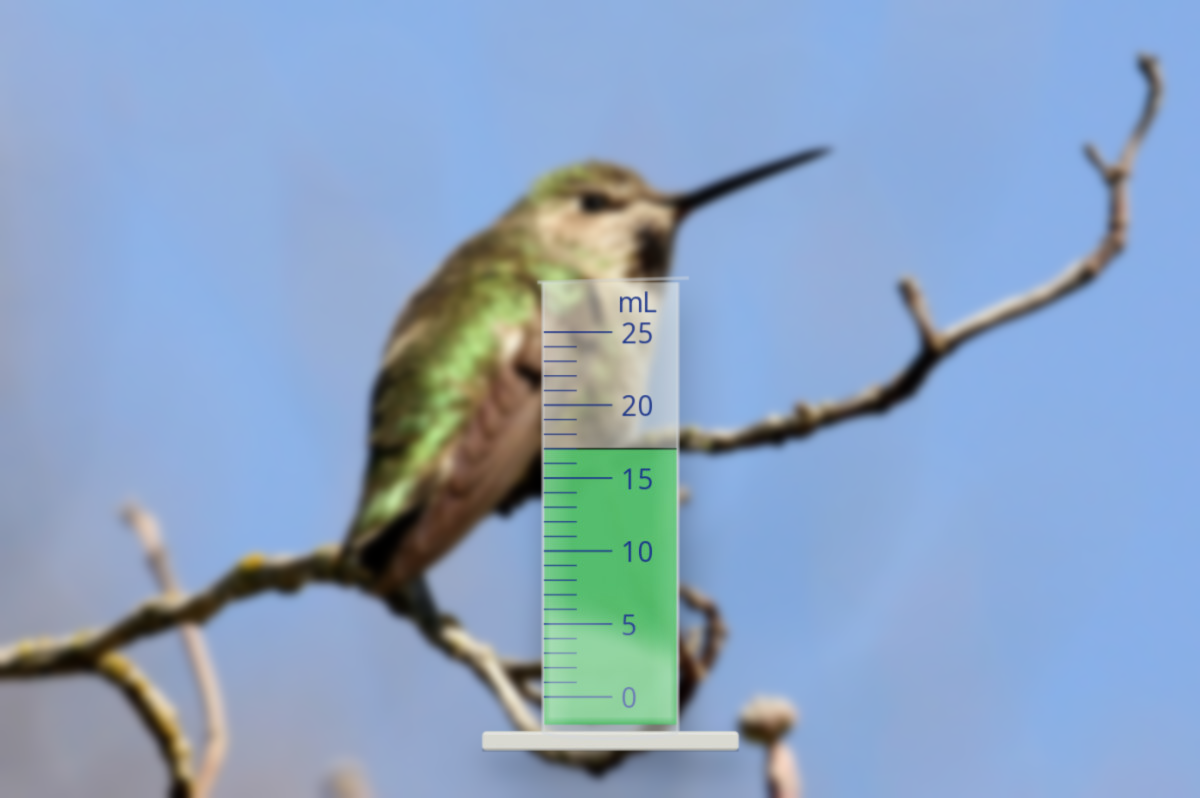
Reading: 17 (mL)
